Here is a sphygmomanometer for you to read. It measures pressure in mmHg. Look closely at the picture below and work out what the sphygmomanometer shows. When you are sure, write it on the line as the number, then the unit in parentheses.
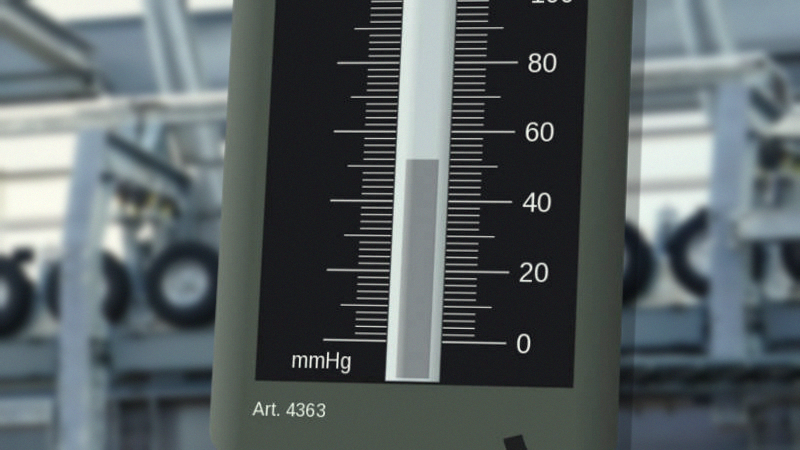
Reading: 52 (mmHg)
